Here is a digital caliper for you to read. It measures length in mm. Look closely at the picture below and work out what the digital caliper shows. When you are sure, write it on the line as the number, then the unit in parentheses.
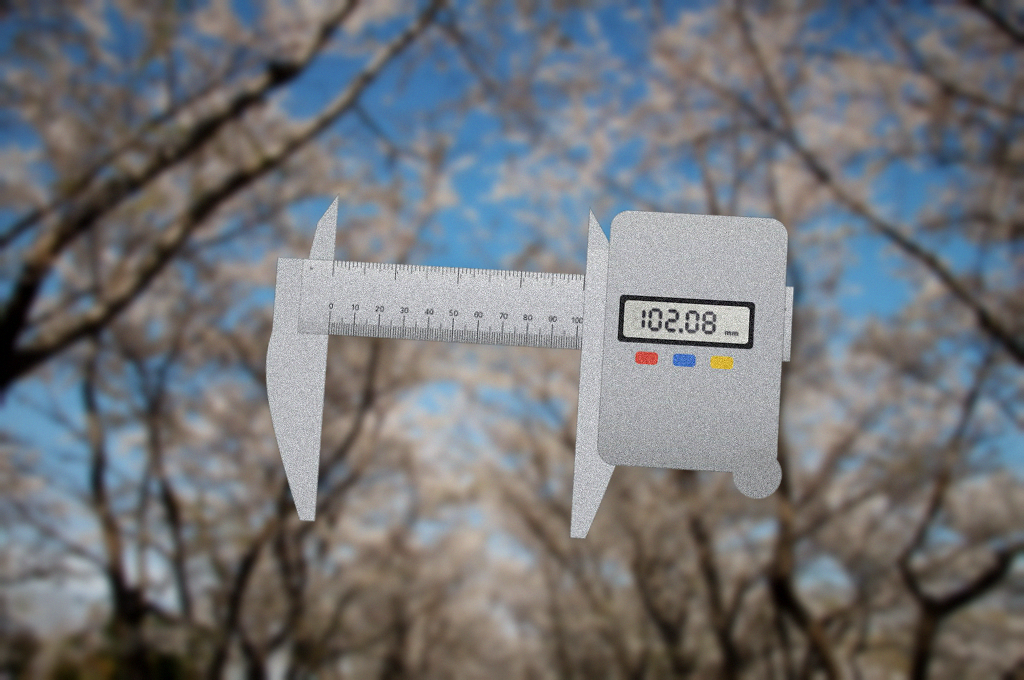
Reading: 102.08 (mm)
